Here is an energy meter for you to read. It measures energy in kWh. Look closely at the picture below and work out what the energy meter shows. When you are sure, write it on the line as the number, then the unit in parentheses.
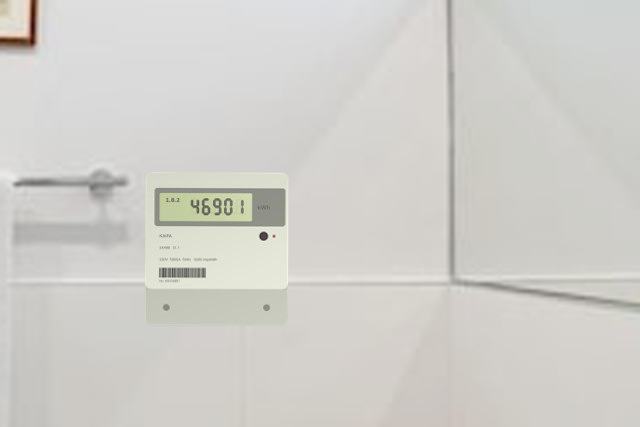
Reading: 46901 (kWh)
